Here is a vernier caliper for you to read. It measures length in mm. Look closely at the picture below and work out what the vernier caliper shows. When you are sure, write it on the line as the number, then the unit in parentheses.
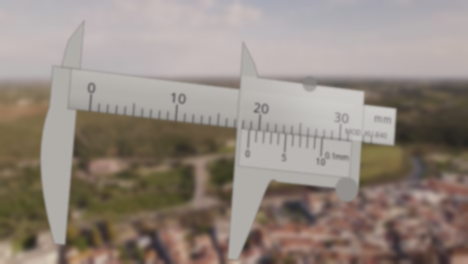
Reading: 18.8 (mm)
